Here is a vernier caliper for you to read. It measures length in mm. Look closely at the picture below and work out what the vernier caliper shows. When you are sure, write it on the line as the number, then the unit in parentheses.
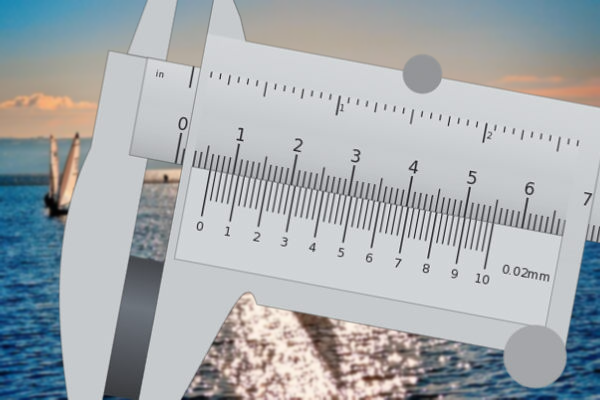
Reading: 6.0 (mm)
